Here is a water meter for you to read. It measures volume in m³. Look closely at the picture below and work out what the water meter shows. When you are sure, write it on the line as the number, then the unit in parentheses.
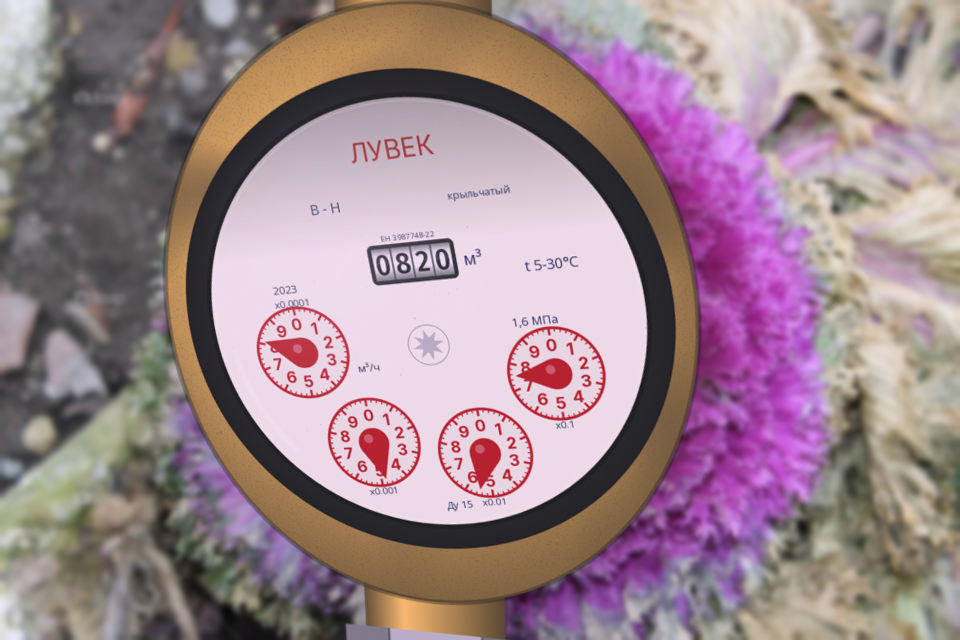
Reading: 820.7548 (m³)
